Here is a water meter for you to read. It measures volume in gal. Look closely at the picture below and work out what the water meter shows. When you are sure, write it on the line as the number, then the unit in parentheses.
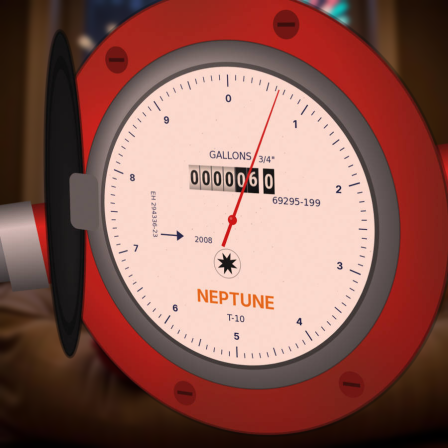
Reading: 60.6 (gal)
